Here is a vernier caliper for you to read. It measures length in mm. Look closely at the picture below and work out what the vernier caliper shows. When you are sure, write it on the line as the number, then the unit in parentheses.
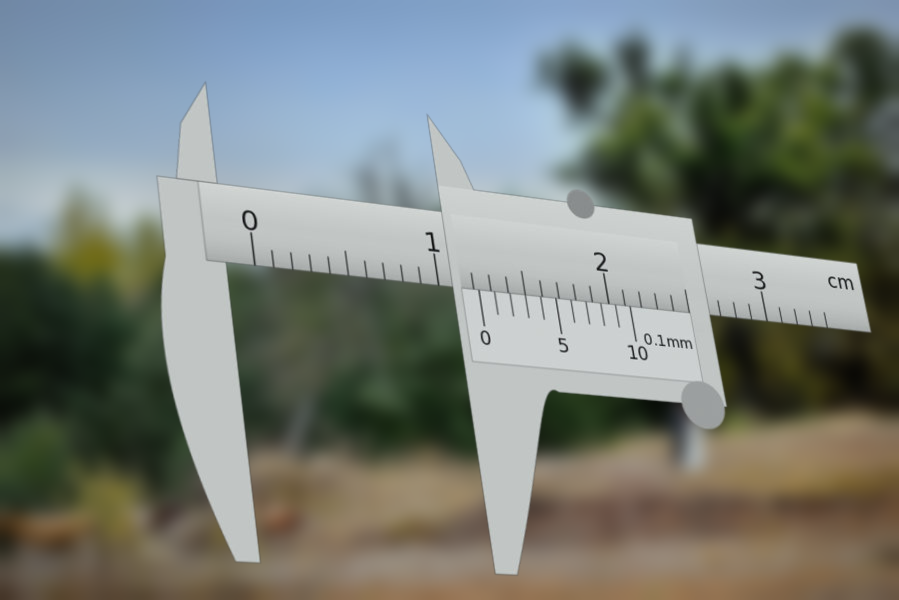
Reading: 12.3 (mm)
